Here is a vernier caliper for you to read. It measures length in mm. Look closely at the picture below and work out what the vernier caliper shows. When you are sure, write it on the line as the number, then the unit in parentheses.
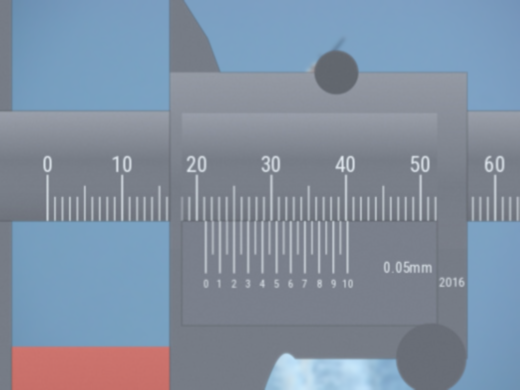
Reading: 21.2 (mm)
